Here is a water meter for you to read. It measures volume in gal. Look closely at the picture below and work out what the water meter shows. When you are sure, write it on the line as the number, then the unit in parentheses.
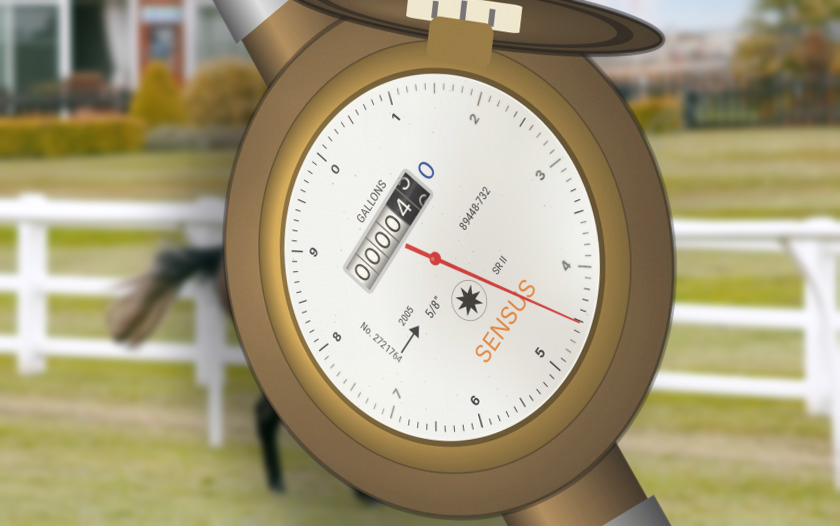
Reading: 454.5 (gal)
